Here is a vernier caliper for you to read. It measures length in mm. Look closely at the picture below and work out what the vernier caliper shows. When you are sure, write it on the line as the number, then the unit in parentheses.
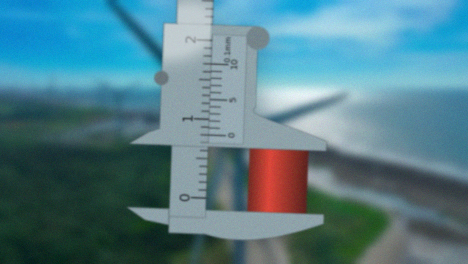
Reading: 8.0 (mm)
